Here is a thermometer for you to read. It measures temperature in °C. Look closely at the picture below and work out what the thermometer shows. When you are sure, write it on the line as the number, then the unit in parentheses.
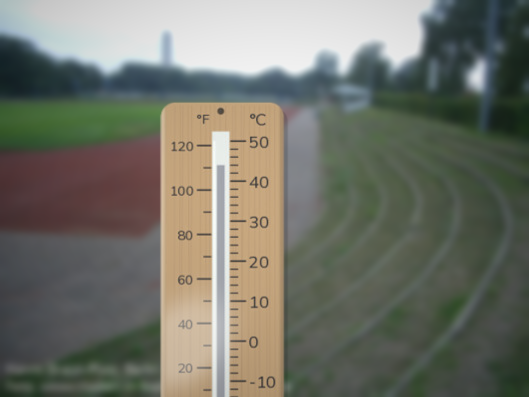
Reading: 44 (°C)
